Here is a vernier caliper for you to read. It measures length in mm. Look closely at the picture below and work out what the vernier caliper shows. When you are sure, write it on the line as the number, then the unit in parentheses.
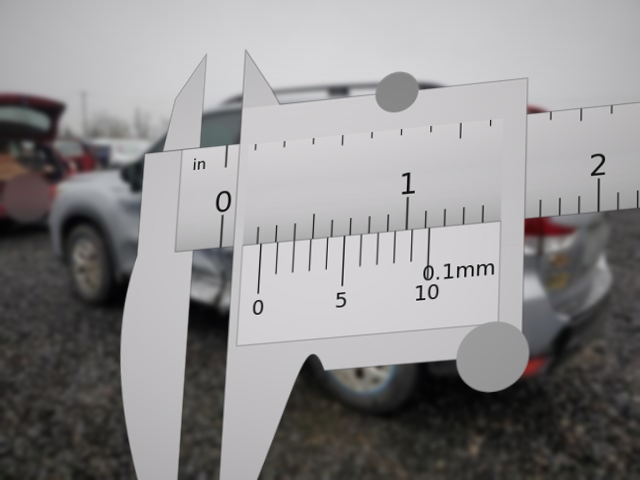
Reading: 2.2 (mm)
